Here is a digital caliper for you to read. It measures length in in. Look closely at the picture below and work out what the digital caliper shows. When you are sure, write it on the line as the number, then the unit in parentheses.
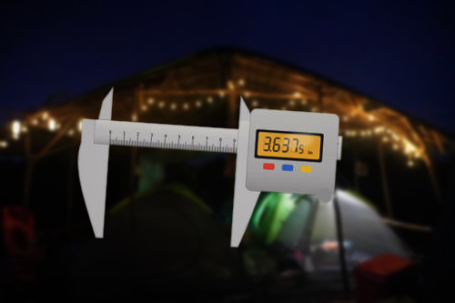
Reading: 3.6375 (in)
